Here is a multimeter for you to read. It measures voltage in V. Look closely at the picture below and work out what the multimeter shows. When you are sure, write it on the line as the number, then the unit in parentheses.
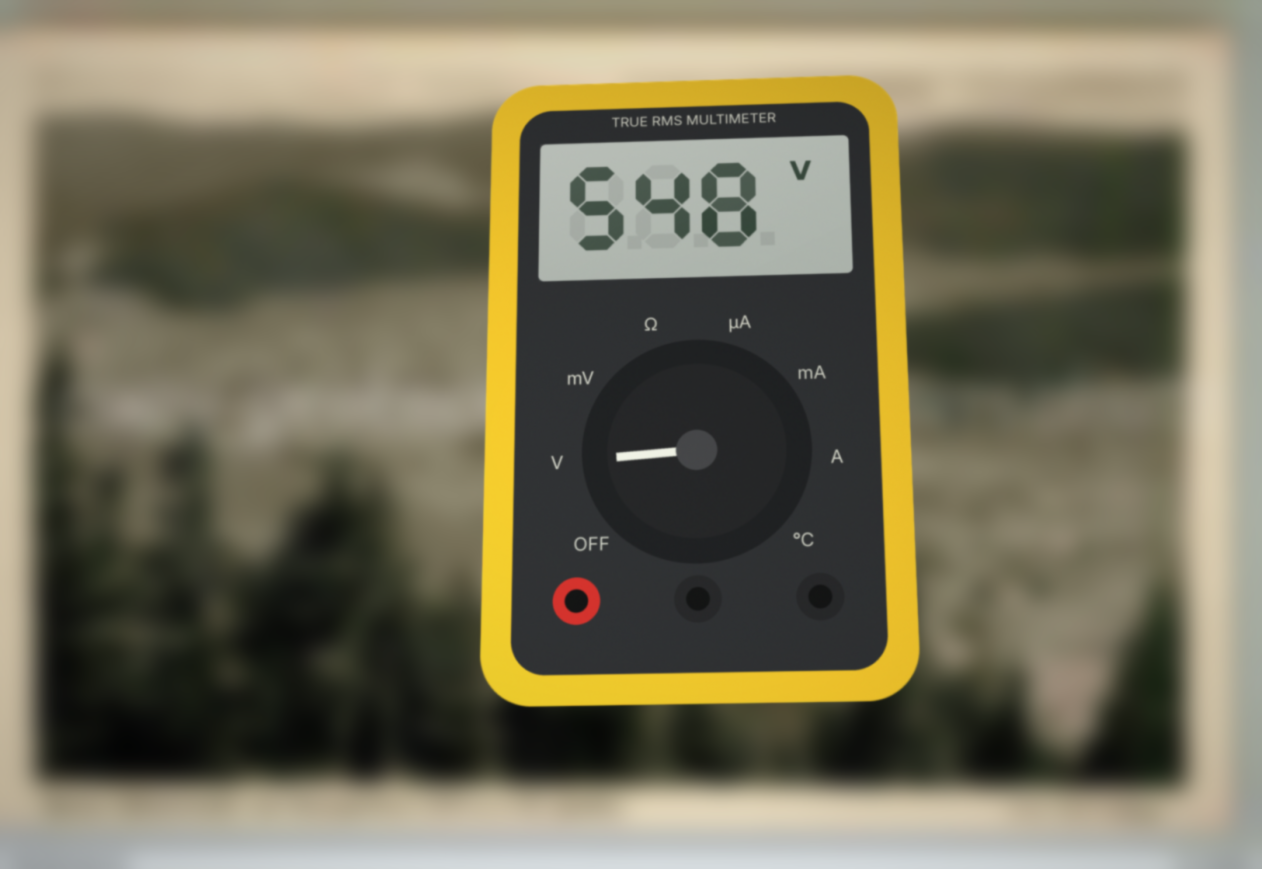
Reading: 548 (V)
